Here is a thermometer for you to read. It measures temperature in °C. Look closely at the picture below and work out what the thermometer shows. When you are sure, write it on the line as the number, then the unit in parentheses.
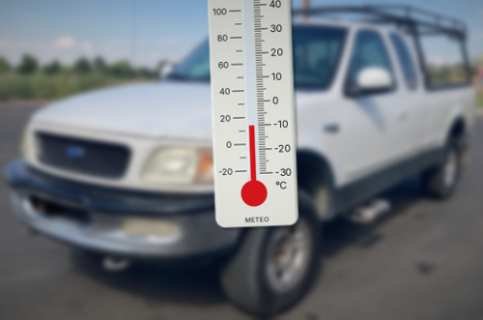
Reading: -10 (°C)
